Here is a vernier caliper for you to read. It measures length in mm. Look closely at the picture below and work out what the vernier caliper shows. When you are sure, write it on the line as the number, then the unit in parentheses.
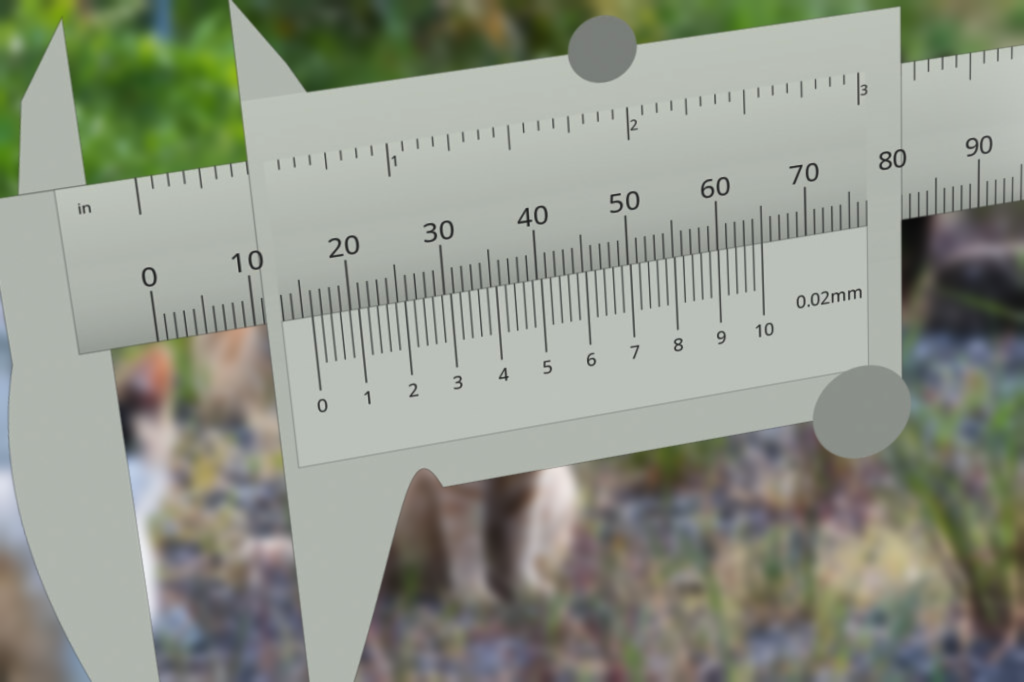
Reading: 16.0 (mm)
